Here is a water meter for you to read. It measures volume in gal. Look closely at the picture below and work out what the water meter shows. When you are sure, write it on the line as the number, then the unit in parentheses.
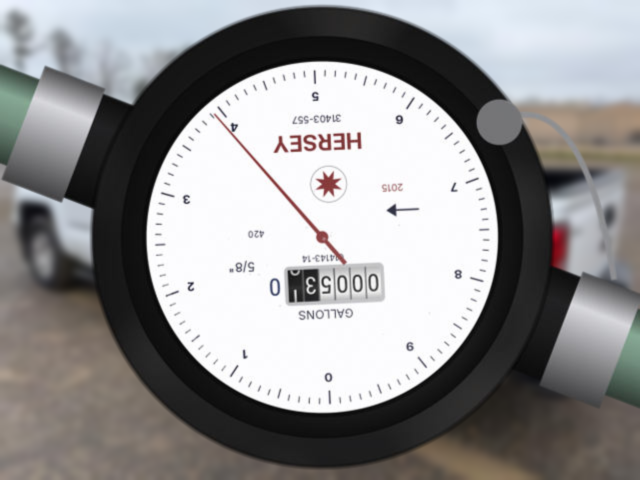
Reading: 5313.9 (gal)
